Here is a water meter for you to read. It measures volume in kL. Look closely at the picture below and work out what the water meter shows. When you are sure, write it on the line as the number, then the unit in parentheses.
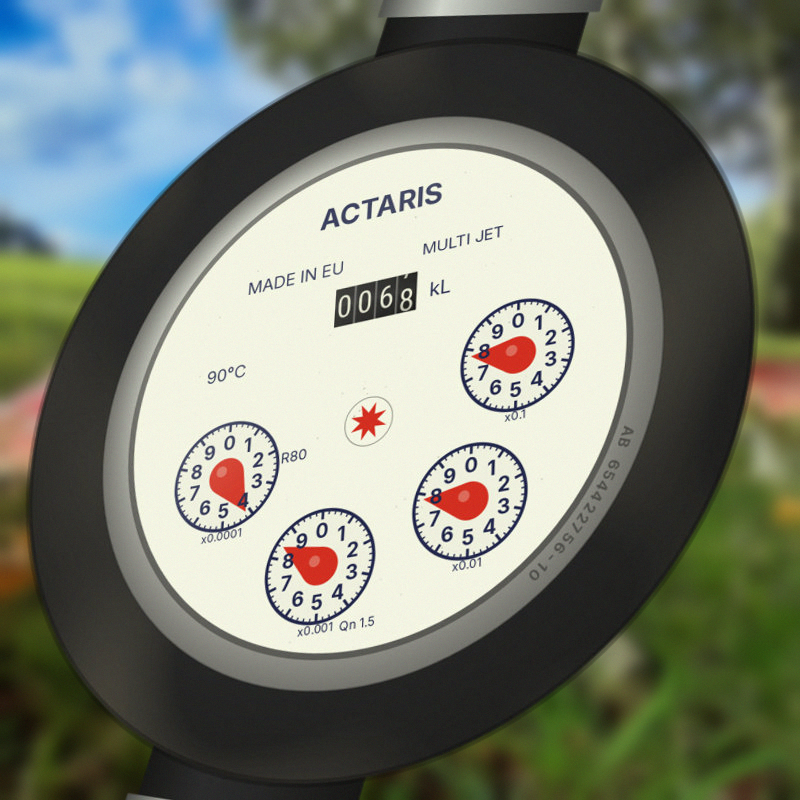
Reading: 67.7784 (kL)
